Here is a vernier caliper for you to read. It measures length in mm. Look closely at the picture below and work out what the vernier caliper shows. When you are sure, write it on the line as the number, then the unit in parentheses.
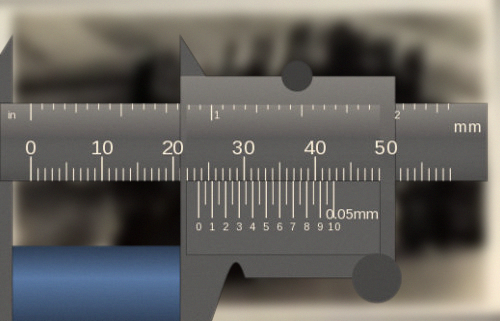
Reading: 23.6 (mm)
